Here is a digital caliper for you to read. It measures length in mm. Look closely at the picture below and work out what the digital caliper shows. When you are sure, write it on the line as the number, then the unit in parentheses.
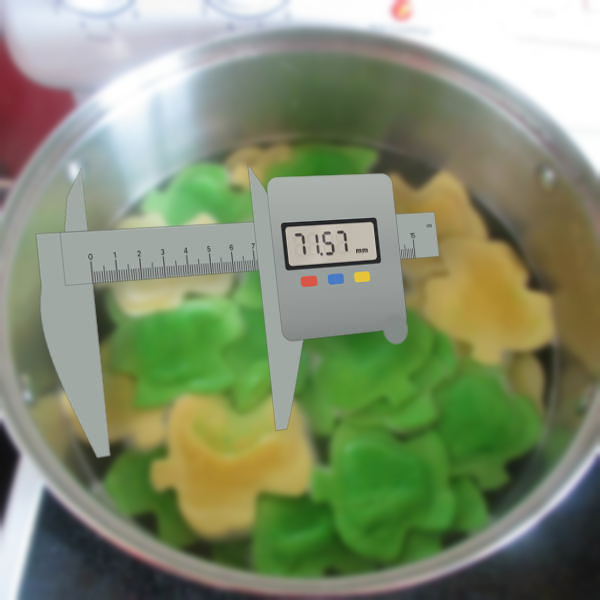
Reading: 71.57 (mm)
